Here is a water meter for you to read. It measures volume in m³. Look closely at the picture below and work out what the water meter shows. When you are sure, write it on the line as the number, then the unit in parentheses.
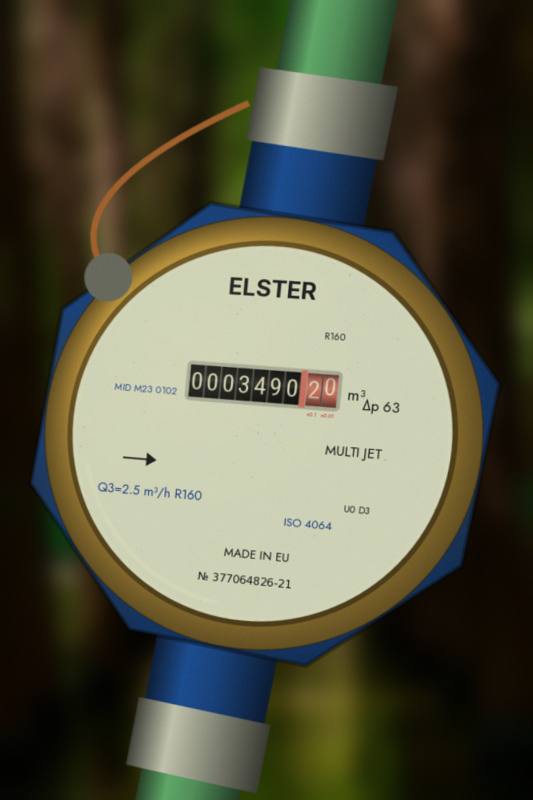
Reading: 3490.20 (m³)
